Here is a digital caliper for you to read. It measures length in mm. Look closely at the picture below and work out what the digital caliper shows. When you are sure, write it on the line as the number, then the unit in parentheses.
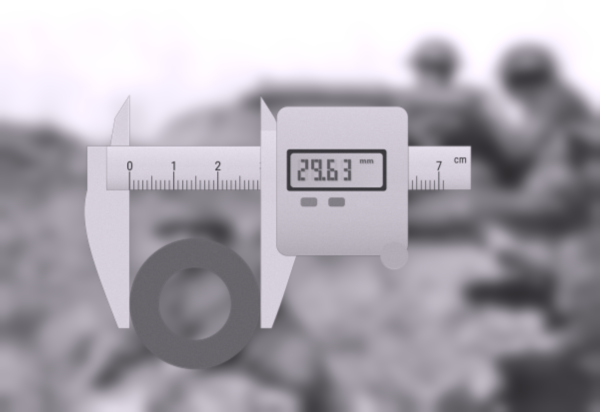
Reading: 29.63 (mm)
